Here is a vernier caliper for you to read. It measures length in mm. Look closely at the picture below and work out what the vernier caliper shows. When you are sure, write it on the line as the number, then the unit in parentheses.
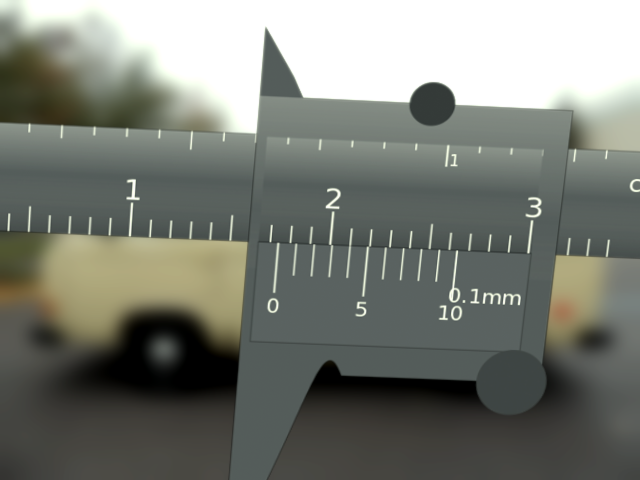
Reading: 17.4 (mm)
